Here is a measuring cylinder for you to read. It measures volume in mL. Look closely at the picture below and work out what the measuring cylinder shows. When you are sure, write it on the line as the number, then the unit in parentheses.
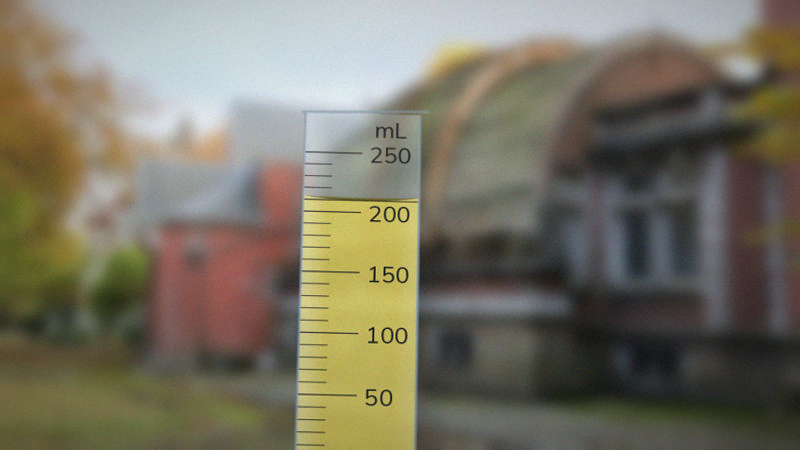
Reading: 210 (mL)
